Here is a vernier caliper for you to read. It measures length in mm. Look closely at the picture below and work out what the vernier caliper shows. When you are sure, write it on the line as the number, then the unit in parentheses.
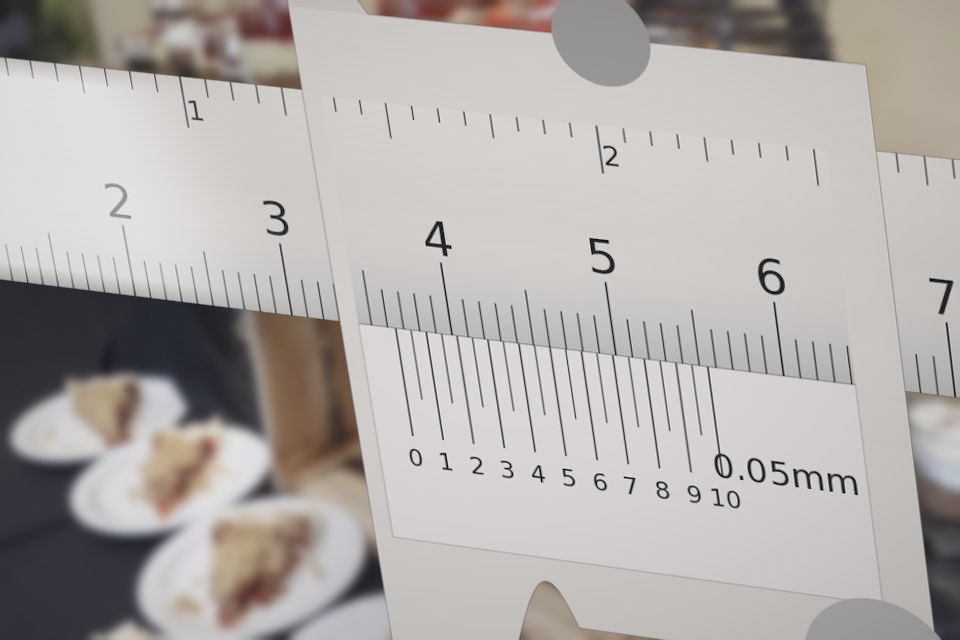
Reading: 36.5 (mm)
